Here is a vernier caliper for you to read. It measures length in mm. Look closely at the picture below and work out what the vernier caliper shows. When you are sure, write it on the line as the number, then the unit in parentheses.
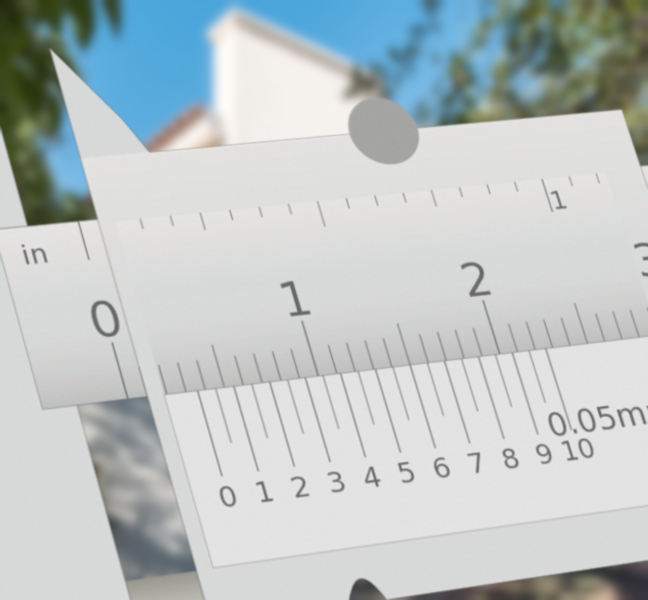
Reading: 3.6 (mm)
